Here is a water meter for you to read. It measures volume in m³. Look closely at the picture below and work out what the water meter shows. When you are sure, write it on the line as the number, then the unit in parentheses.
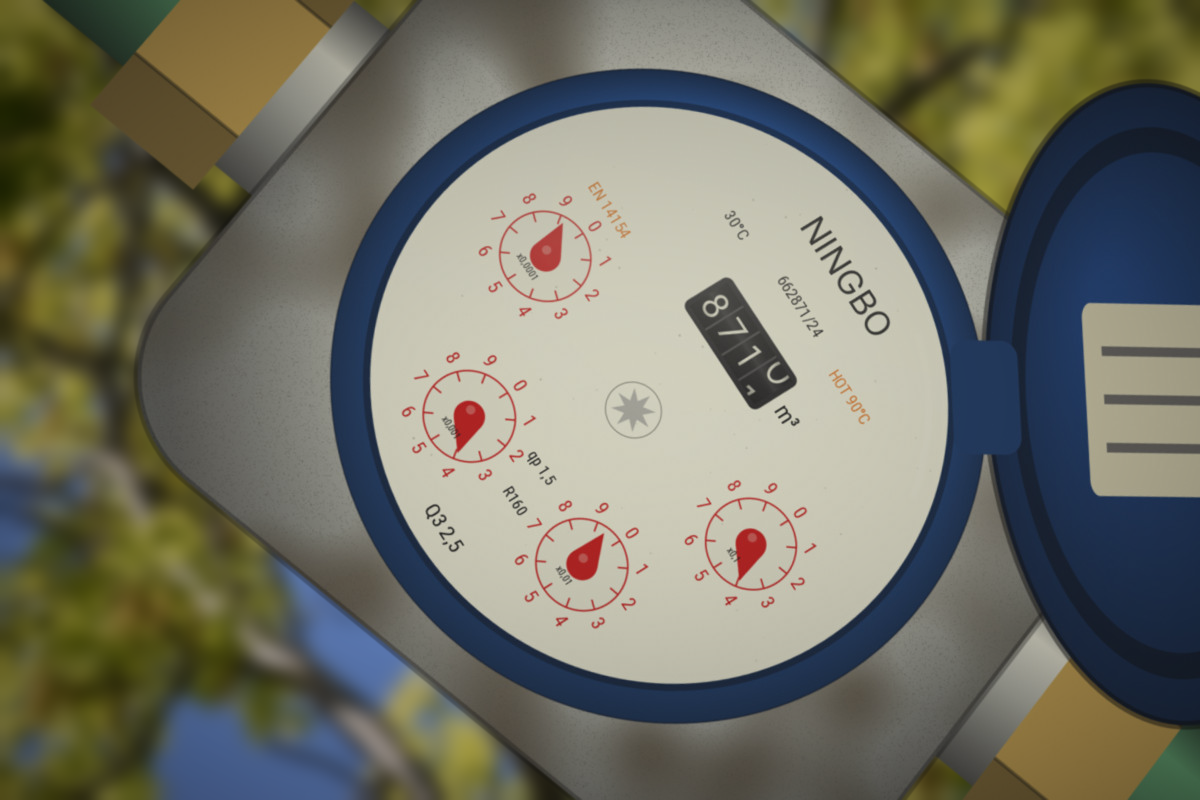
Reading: 8710.3939 (m³)
